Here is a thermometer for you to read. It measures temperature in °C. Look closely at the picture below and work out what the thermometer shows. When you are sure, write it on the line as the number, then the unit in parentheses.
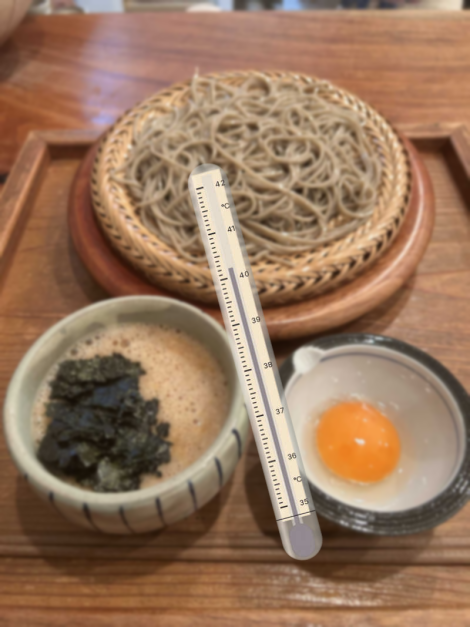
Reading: 40.2 (°C)
